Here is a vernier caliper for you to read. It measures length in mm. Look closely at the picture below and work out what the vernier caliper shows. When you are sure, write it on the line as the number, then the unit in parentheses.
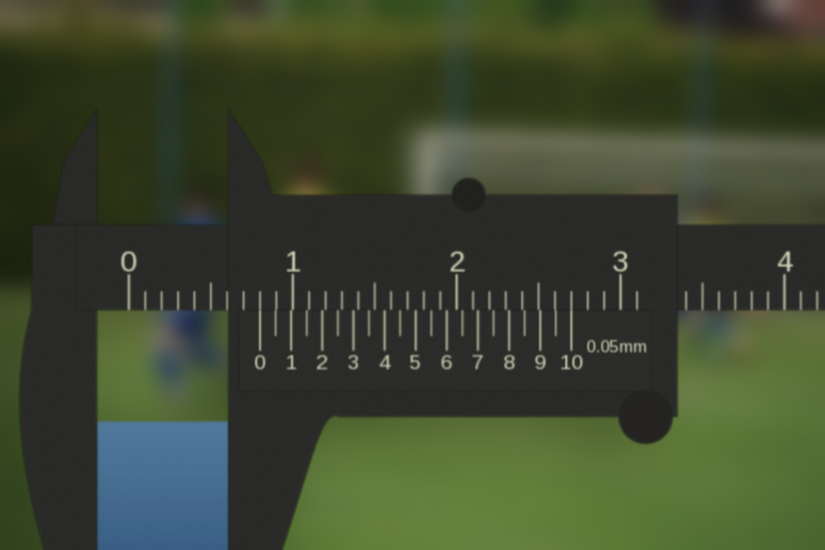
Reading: 8.0 (mm)
